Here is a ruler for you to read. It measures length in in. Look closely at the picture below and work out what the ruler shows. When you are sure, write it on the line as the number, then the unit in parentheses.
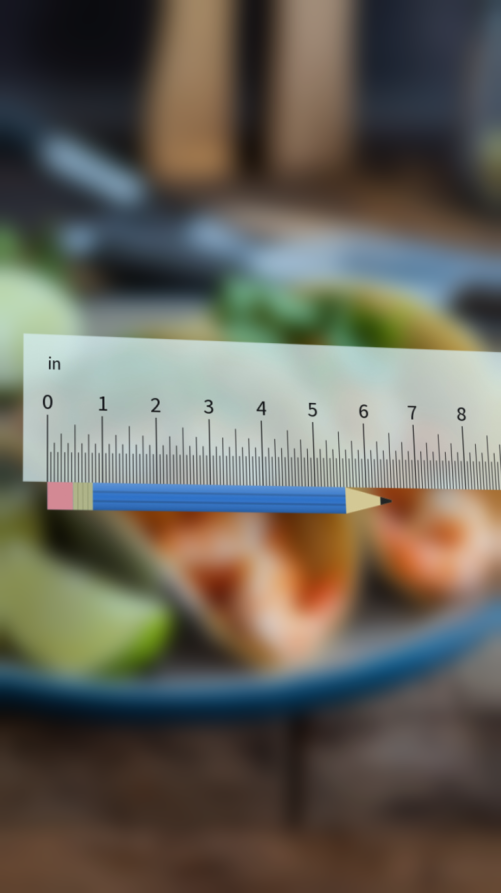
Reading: 6.5 (in)
